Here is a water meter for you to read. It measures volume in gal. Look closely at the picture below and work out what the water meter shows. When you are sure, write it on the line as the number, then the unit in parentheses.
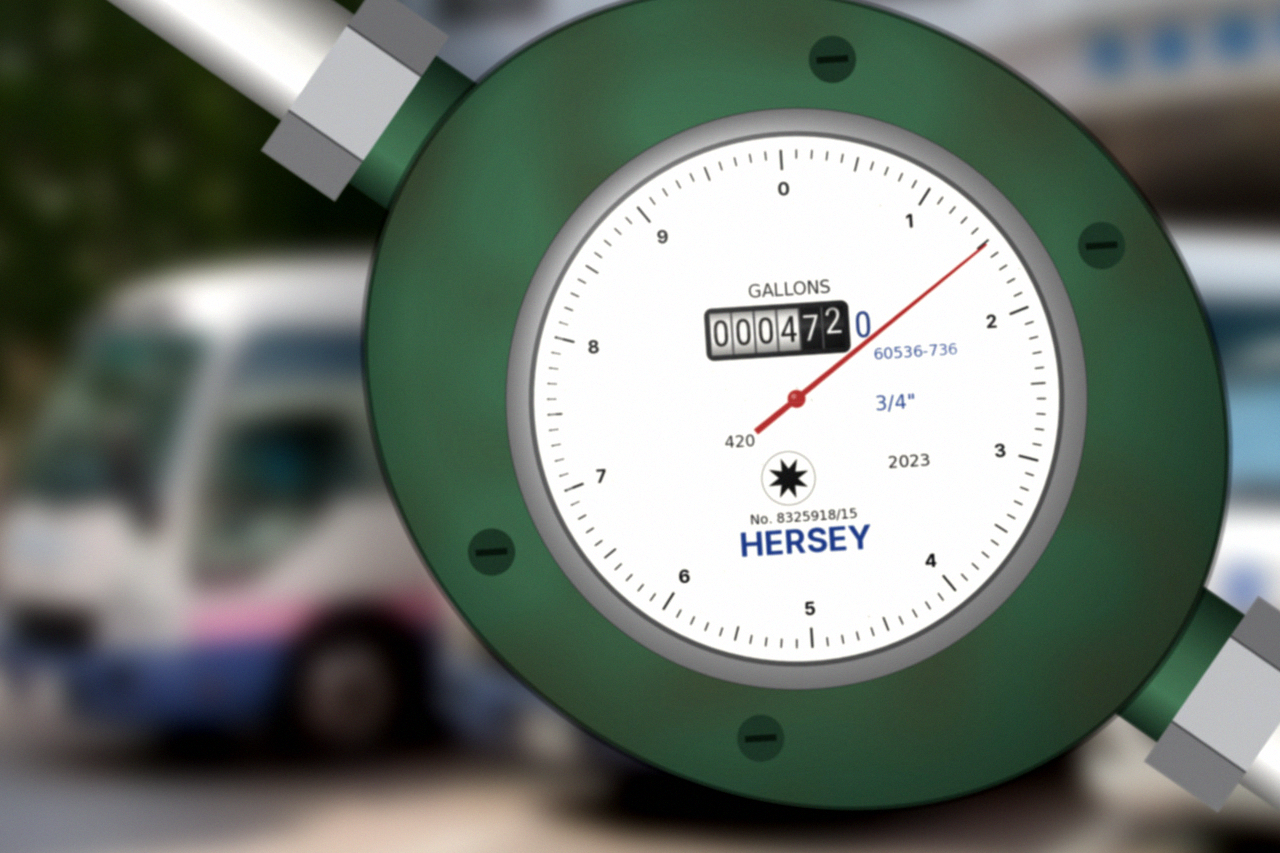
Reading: 4721.5 (gal)
